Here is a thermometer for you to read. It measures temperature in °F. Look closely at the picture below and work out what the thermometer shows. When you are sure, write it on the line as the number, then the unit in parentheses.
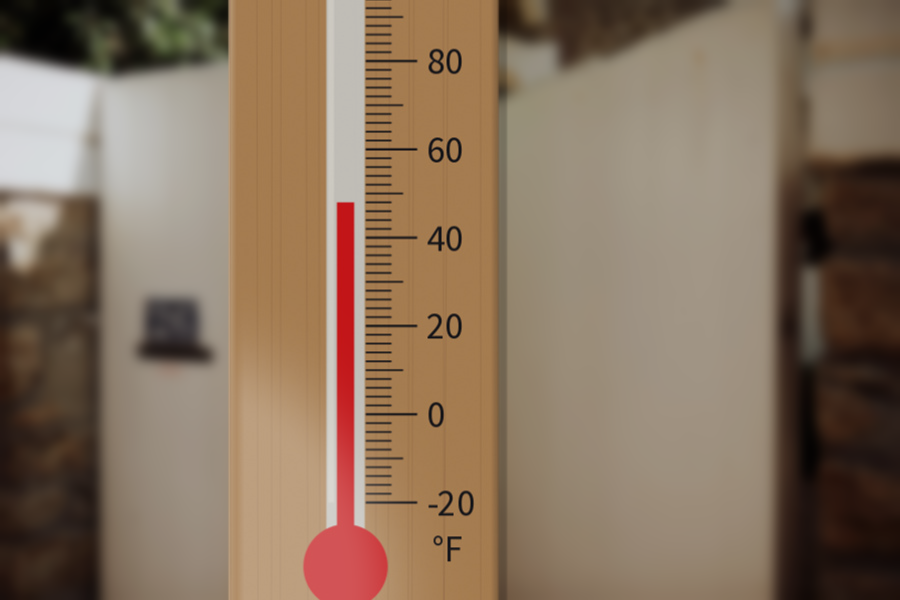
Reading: 48 (°F)
